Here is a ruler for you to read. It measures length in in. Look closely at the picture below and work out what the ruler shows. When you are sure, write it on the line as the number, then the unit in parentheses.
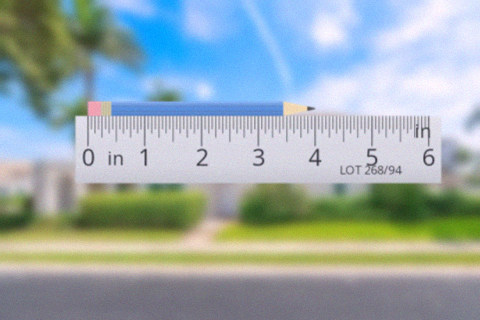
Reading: 4 (in)
